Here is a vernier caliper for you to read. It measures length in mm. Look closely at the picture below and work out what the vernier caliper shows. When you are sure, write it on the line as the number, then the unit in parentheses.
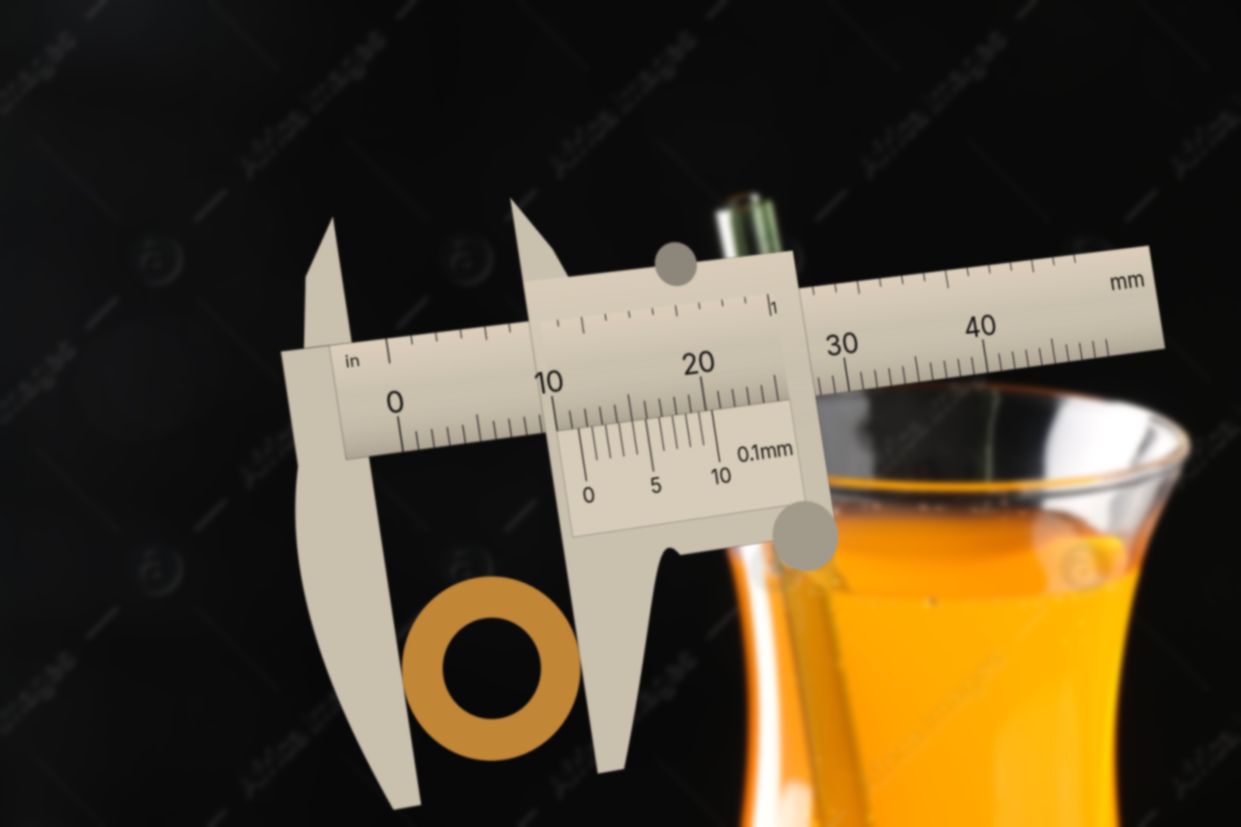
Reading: 11.4 (mm)
